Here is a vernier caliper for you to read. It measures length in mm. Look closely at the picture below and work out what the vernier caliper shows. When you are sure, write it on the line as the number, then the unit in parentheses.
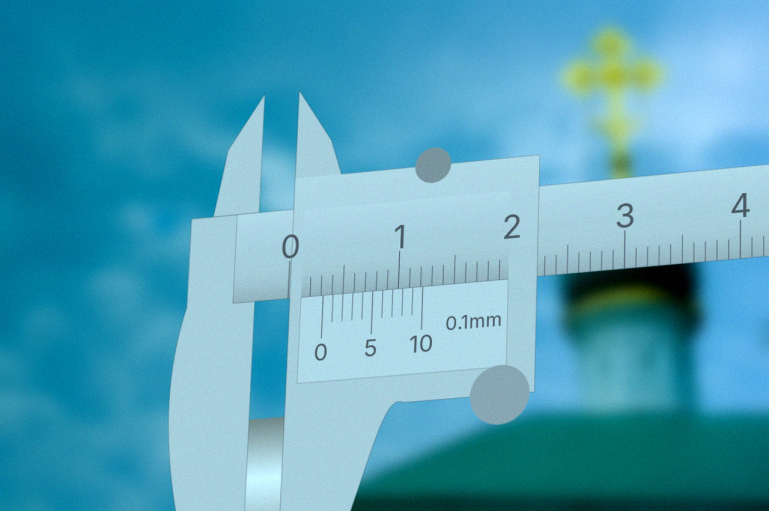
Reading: 3.2 (mm)
